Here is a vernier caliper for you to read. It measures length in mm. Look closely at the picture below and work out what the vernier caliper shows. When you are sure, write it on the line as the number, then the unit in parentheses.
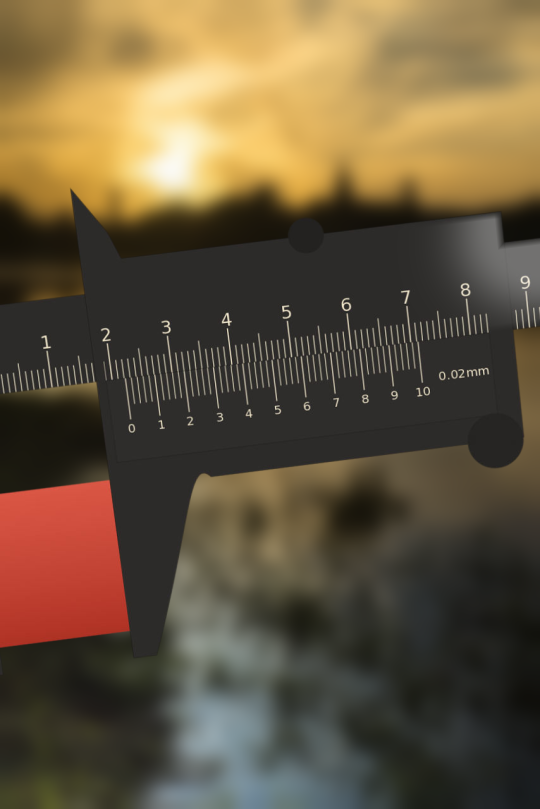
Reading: 22.2 (mm)
